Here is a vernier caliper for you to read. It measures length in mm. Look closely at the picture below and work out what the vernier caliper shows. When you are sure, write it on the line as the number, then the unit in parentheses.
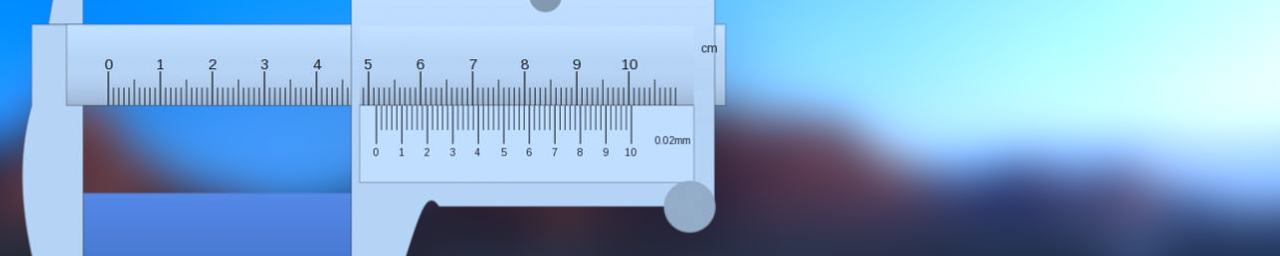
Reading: 51.5 (mm)
